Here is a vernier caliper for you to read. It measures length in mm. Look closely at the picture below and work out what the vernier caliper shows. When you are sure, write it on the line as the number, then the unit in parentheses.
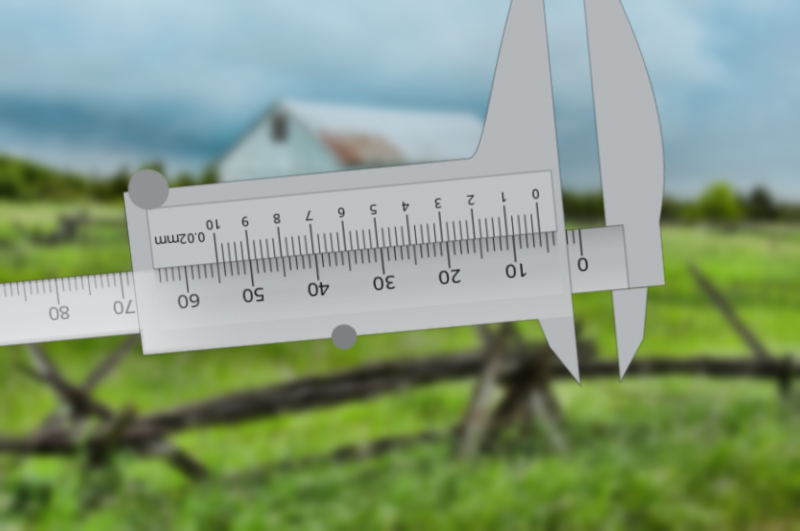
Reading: 6.0 (mm)
